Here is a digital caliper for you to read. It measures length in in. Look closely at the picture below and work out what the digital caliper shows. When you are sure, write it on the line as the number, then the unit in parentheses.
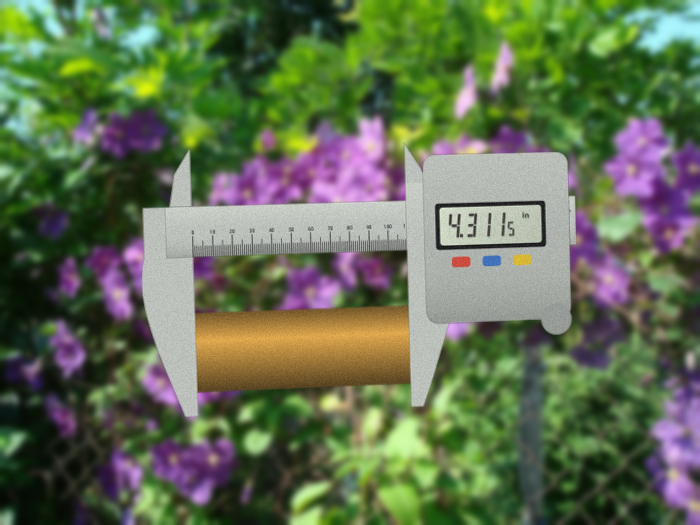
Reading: 4.3115 (in)
